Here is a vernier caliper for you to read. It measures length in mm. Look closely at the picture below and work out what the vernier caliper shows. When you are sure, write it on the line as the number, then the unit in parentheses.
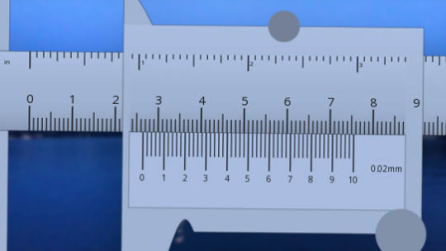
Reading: 26.5 (mm)
